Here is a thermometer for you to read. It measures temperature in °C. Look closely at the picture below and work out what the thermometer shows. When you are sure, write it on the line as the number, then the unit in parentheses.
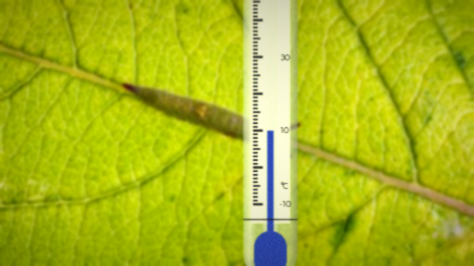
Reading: 10 (°C)
